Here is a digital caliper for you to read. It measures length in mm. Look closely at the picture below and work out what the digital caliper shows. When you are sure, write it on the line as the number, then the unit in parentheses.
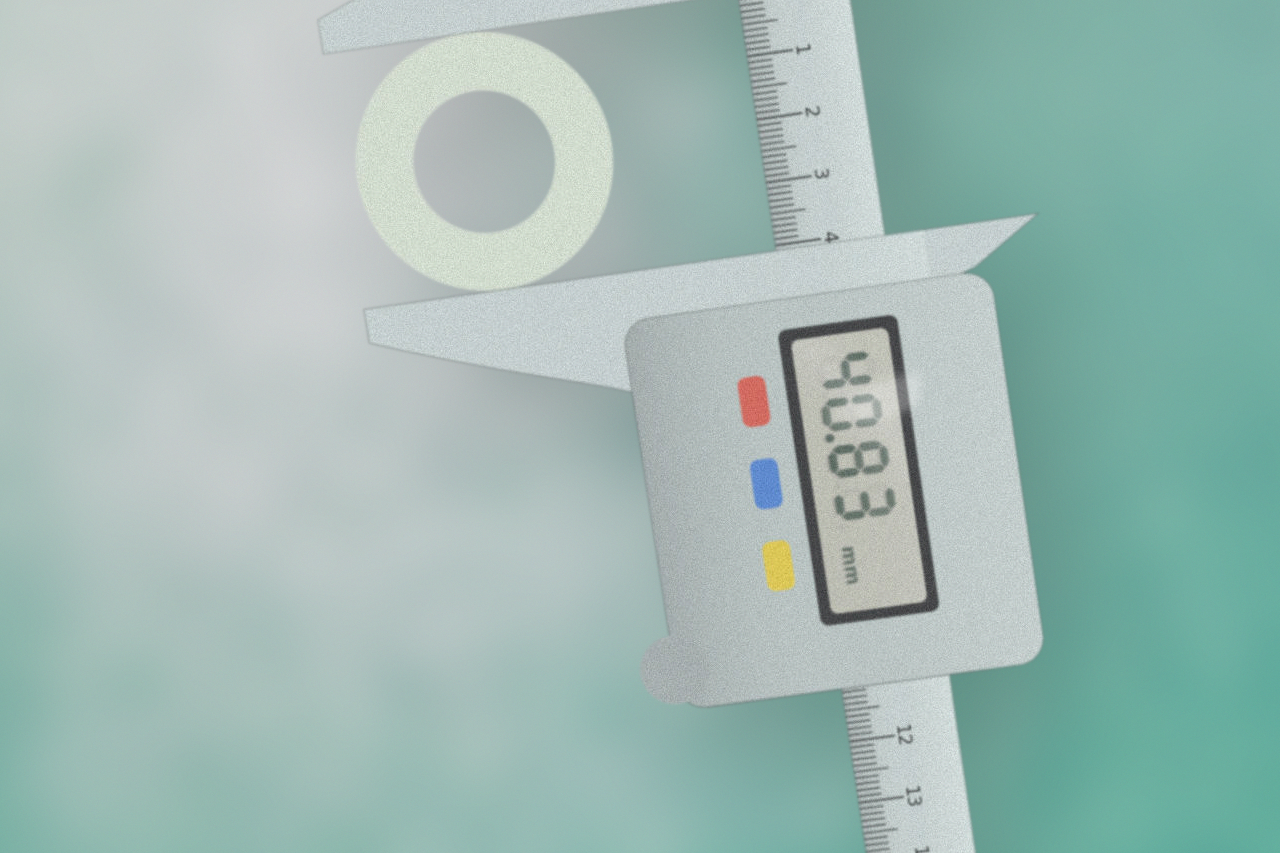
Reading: 40.83 (mm)
